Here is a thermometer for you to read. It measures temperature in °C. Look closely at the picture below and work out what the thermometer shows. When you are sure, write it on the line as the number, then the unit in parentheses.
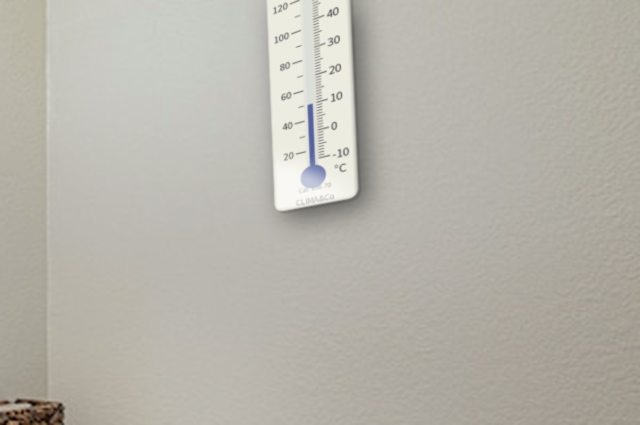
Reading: 10 (°C)
